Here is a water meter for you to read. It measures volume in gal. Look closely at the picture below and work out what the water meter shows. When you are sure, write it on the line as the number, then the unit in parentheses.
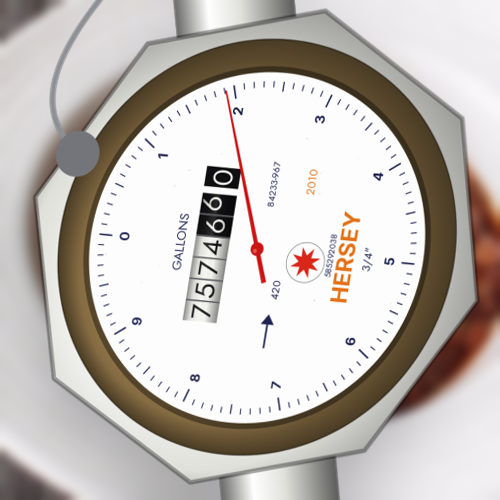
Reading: 7574661.9 (gal)
